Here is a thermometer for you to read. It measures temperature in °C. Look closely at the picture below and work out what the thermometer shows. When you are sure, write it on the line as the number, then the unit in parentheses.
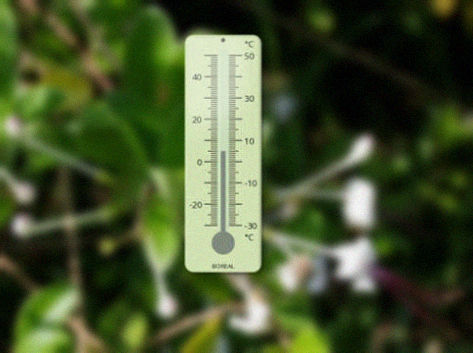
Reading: 5 (°C)
